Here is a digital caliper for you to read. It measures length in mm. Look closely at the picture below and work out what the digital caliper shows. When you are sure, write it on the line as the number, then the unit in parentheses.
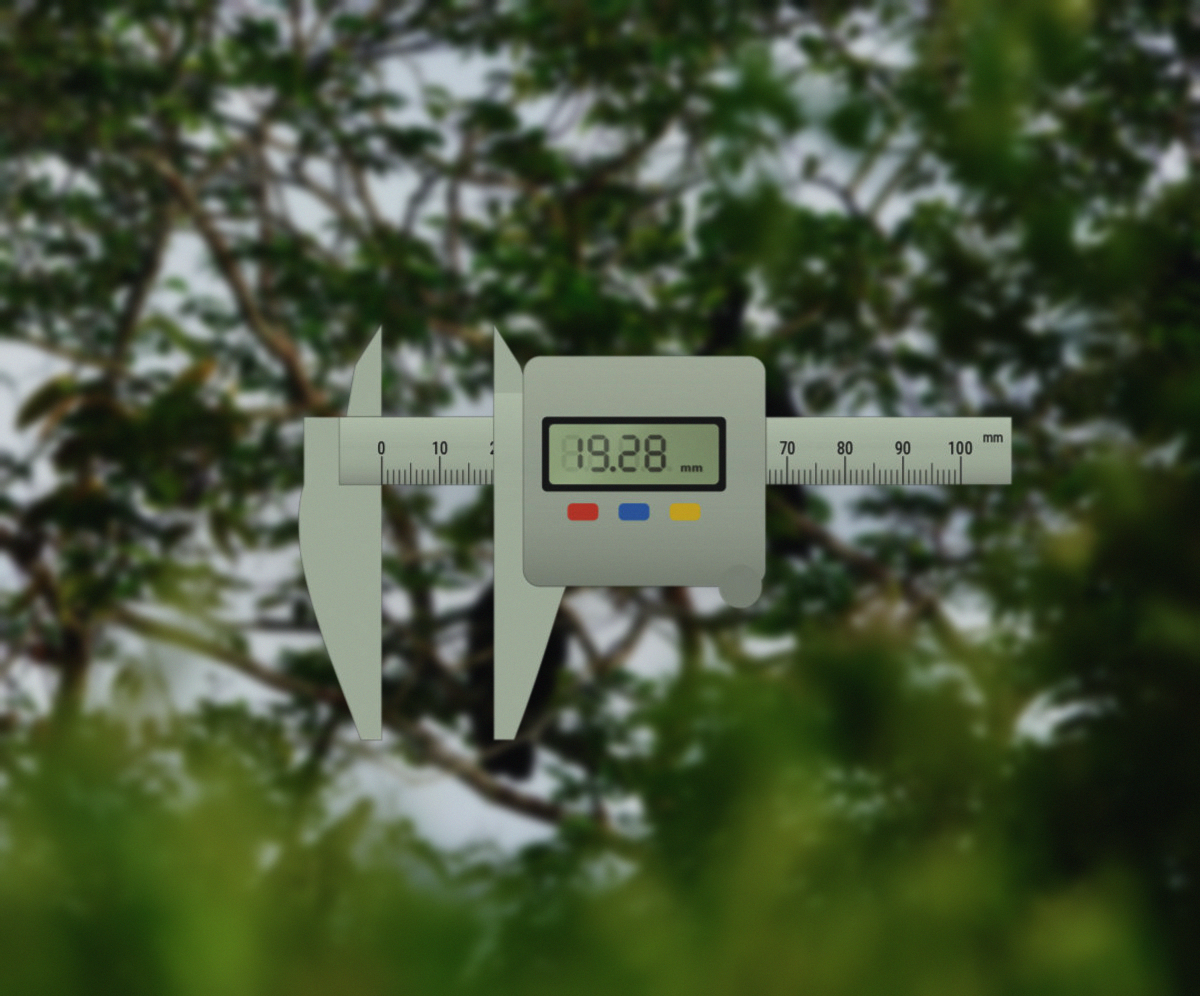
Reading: 19.28 (mm)
